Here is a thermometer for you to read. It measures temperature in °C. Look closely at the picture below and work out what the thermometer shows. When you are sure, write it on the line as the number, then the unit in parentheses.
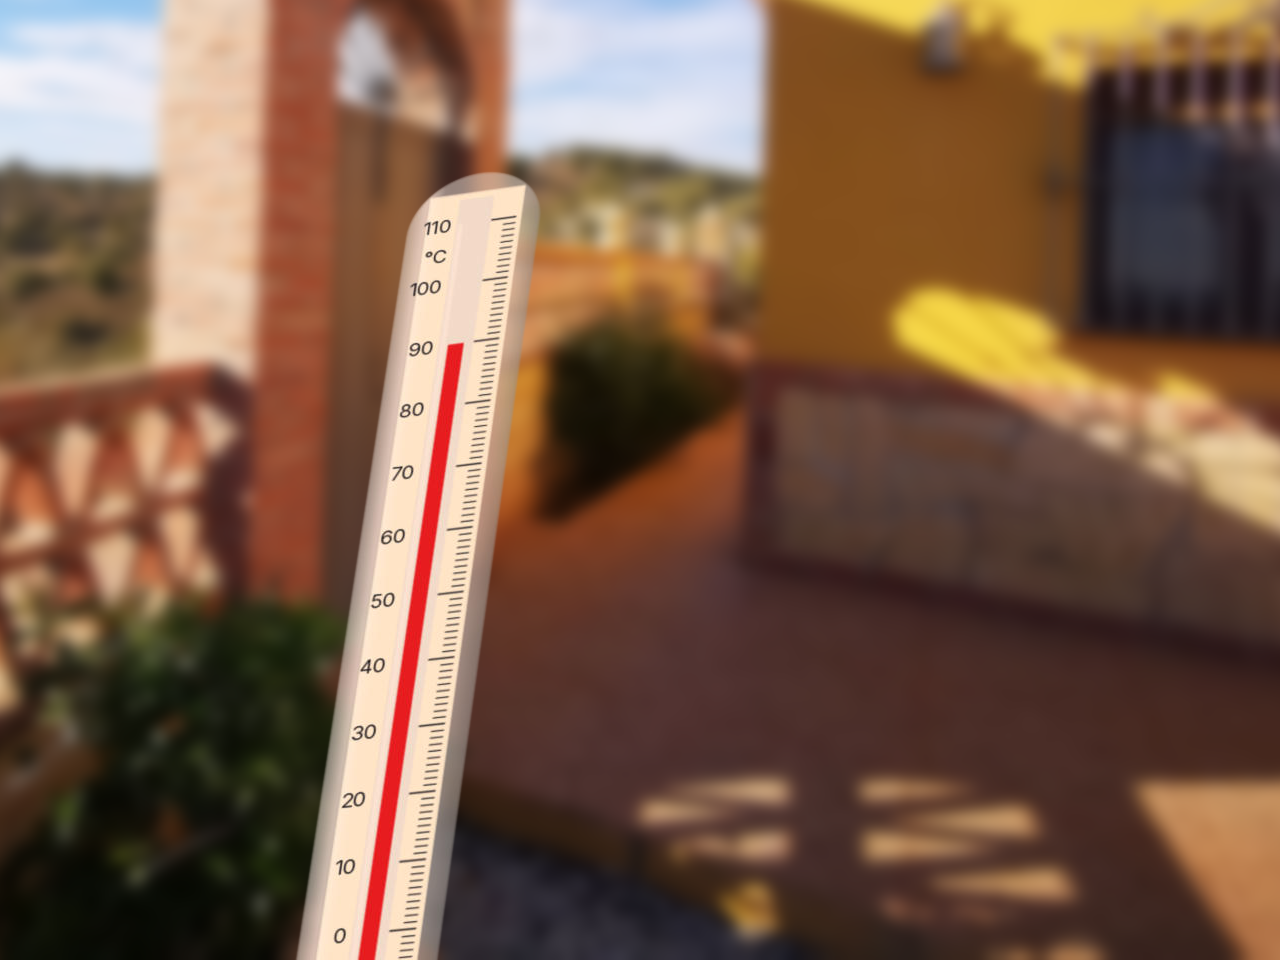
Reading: 90 (°C)
